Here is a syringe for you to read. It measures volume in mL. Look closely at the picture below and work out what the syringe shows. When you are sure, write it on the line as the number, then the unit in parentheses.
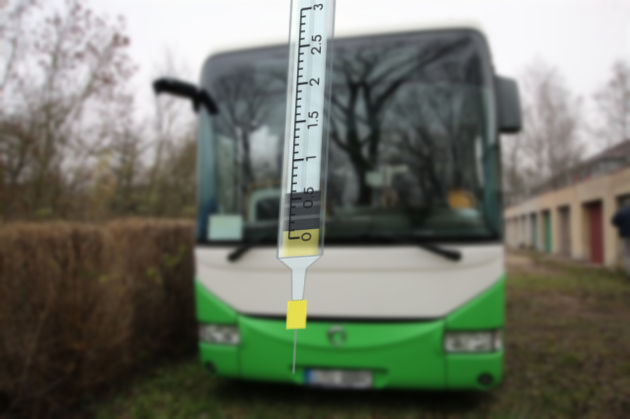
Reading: 0.1 (mL)
